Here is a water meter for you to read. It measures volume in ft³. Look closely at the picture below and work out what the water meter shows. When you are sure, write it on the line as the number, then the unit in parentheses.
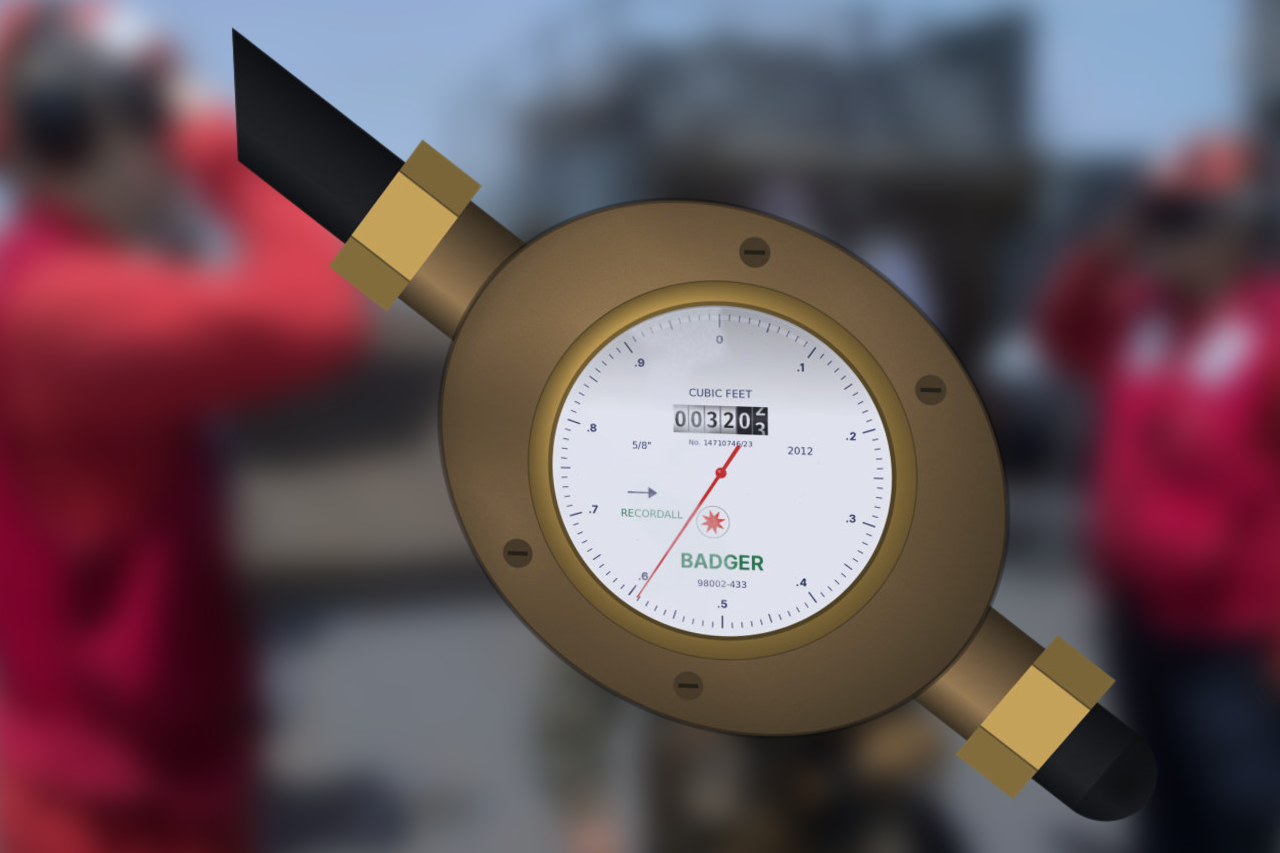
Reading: 3202.59 (ft³)
